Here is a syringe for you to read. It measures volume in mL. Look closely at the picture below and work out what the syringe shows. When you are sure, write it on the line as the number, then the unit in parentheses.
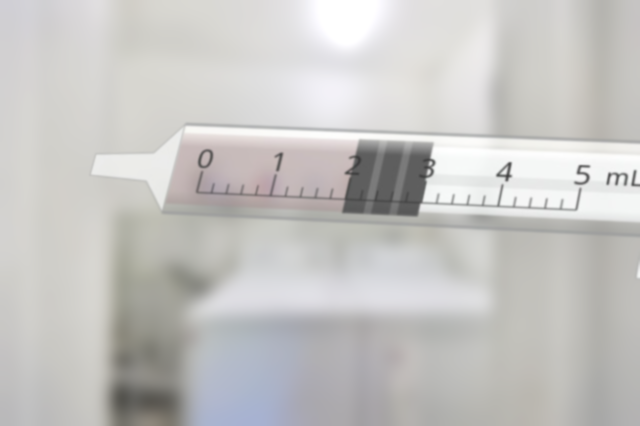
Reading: 2 (mL)
